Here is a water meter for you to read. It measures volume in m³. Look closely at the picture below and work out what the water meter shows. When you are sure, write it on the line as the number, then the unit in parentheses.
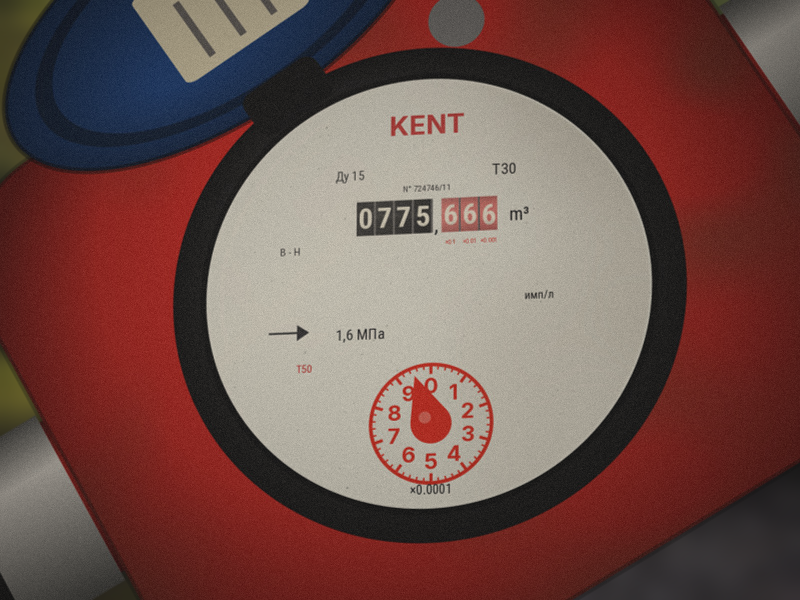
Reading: 775.6659 (m³)
